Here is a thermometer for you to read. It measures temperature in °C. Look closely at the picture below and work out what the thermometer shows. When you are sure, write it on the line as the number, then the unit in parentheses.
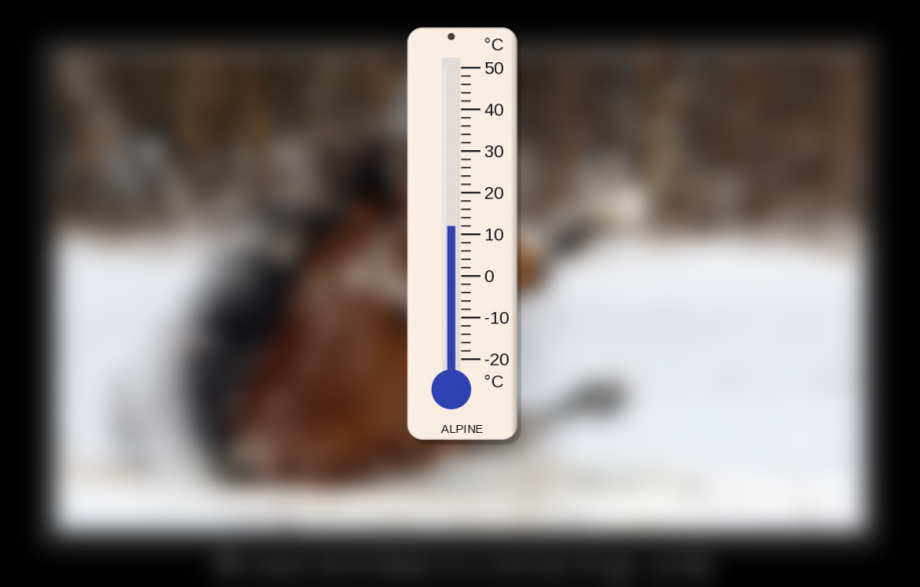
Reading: 12 (°C)
